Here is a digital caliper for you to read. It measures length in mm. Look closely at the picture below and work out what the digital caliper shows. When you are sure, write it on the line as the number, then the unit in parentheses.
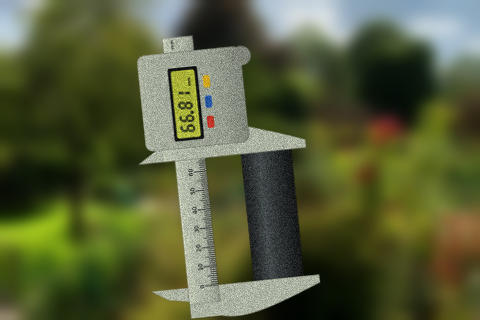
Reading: 66.81 (mm)
